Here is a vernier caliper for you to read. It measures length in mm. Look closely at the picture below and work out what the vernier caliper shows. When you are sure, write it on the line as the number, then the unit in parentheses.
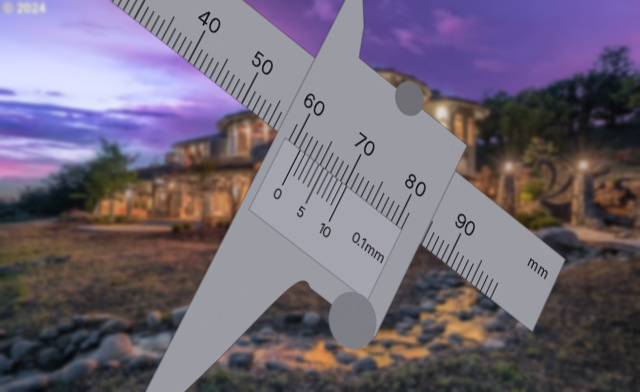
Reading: 61.2 (mm)
